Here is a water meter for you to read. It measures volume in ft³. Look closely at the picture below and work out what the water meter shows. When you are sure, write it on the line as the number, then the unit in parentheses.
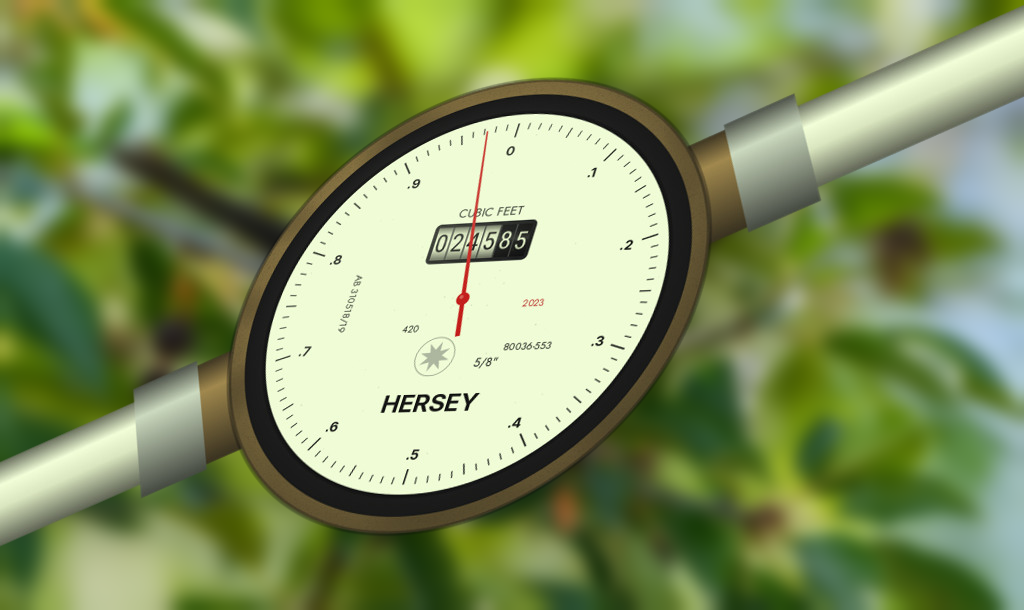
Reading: 24584.97 (ft³)
